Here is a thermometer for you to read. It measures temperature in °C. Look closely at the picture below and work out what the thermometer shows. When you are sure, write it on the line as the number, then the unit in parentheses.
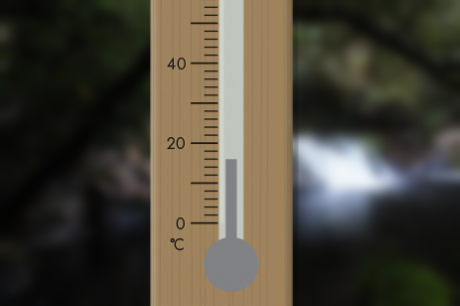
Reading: 16 (°C)
